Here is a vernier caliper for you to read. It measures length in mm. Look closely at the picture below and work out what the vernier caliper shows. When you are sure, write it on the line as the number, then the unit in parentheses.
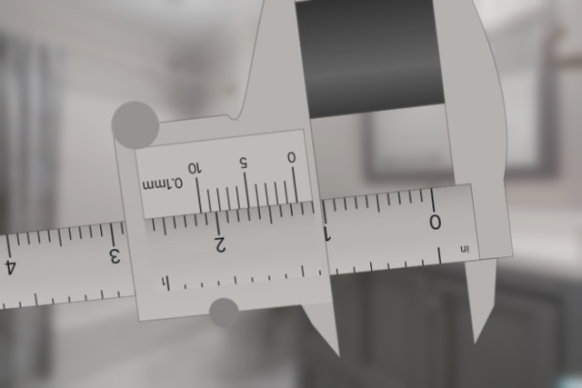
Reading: 12.4 (mm)
